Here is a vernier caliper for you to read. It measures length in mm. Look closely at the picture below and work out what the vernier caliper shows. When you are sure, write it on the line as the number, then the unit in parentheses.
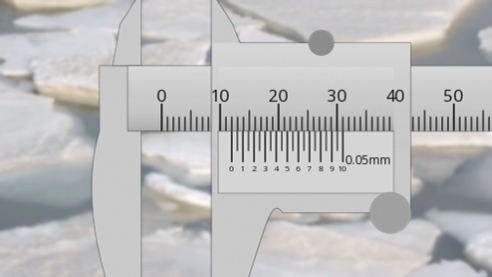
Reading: 12.0 (mm)
